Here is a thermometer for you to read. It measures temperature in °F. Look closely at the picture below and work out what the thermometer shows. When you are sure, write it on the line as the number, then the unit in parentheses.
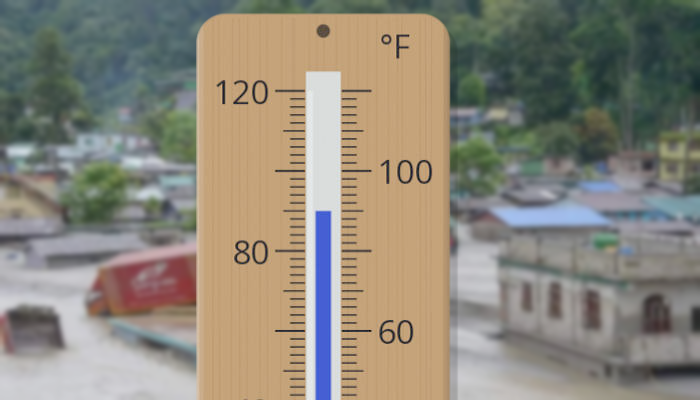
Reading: 90 (°F)
